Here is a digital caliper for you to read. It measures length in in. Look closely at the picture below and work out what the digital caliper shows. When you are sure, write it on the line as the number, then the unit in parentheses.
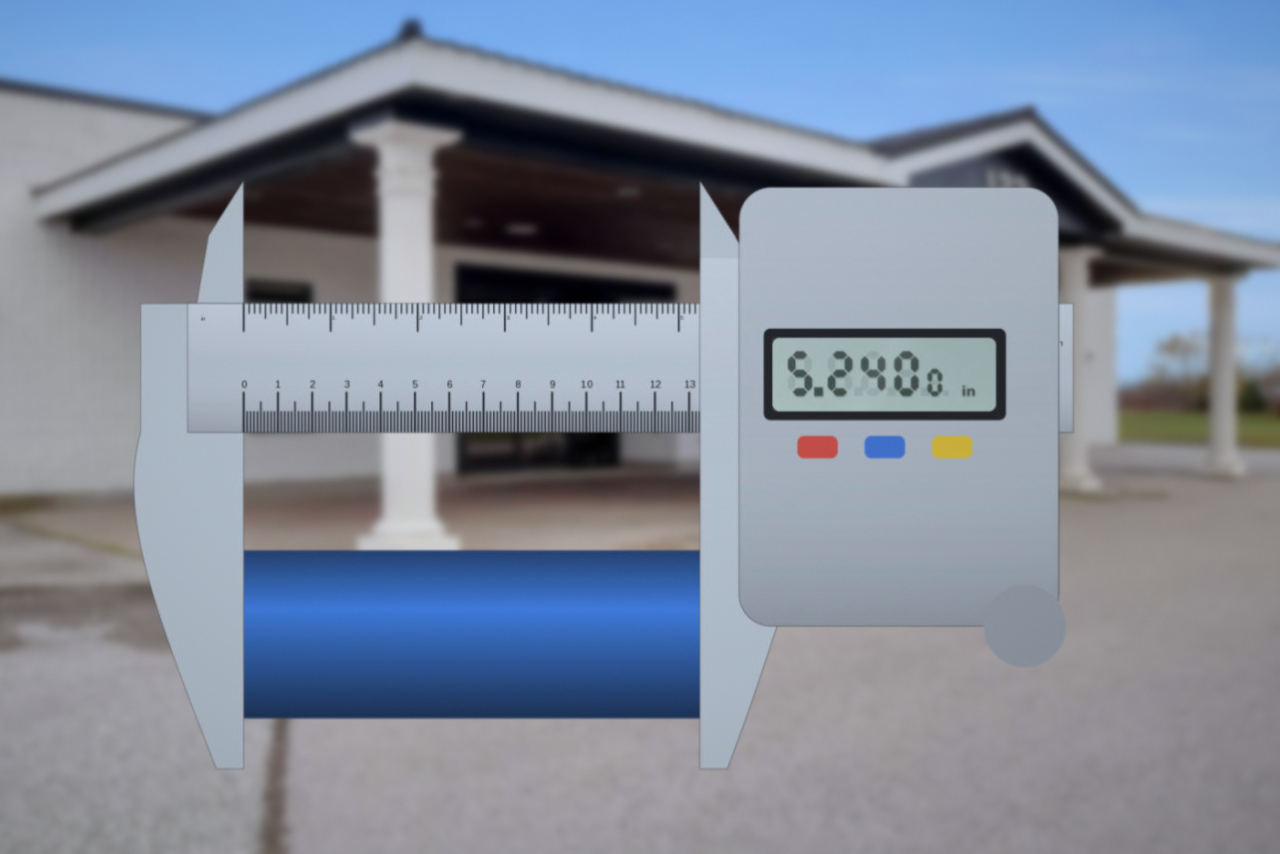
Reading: 5.2400 (in)
